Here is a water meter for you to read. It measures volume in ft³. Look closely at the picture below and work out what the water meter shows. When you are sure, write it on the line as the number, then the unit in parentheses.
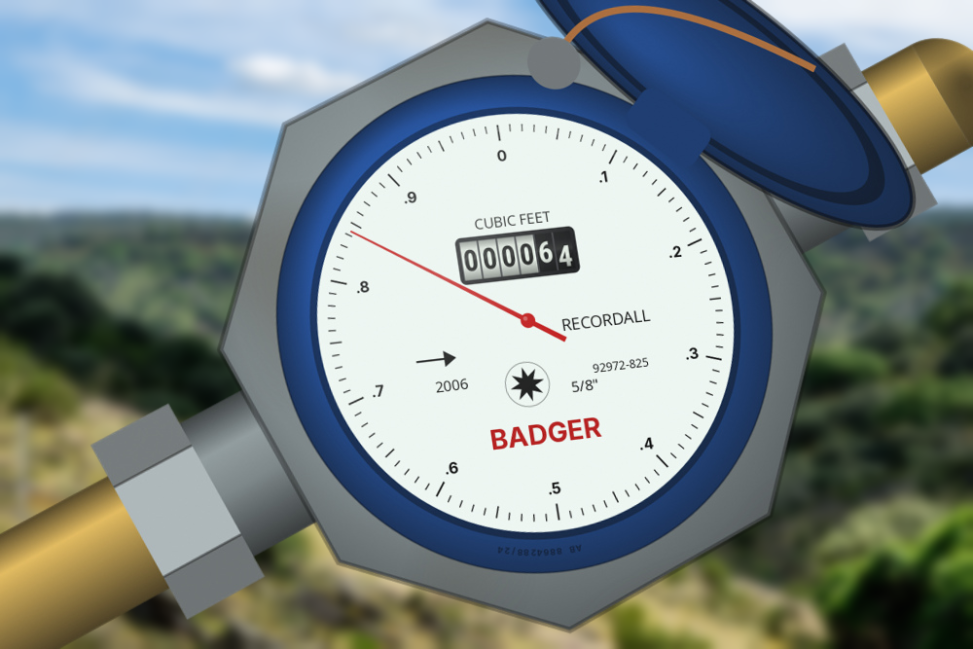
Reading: 63.84 (ft³)
